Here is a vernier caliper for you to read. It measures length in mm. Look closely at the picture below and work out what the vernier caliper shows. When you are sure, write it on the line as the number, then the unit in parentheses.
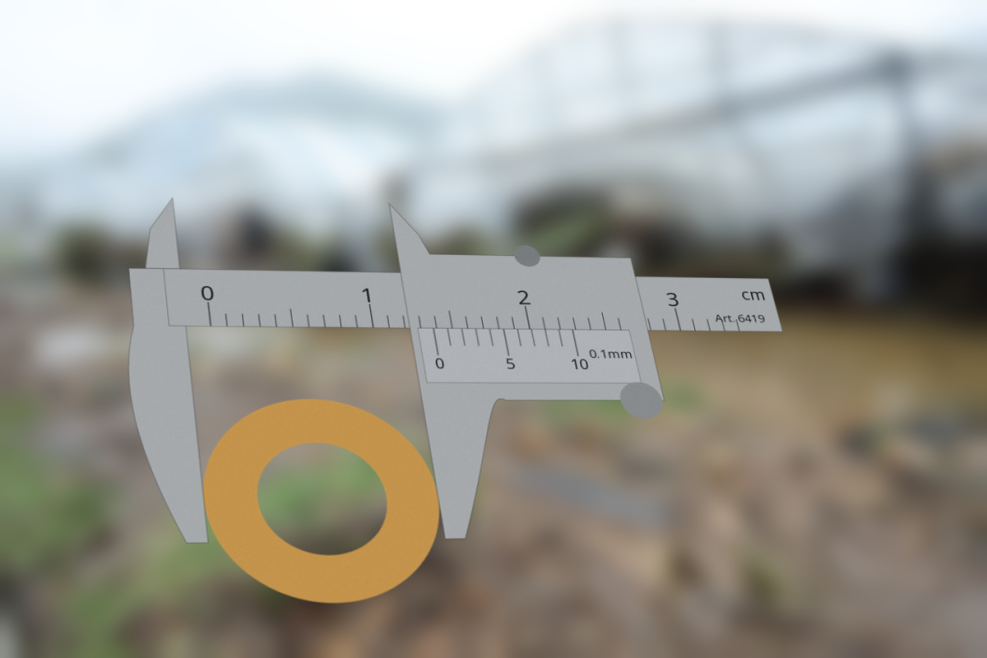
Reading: 13.8 (mm)
